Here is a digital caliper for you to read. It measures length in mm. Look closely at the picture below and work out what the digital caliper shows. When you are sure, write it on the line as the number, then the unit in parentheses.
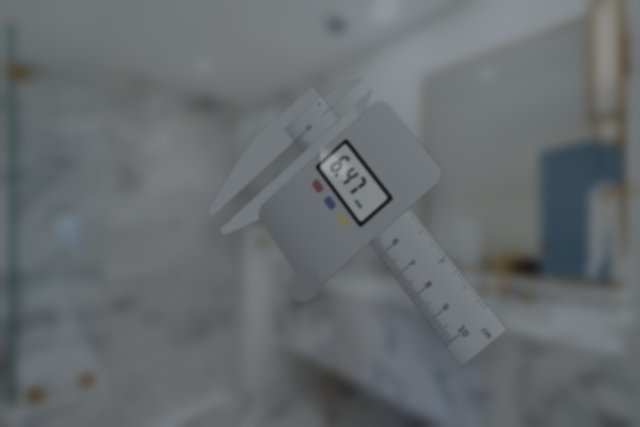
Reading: 6.47 (mm)
